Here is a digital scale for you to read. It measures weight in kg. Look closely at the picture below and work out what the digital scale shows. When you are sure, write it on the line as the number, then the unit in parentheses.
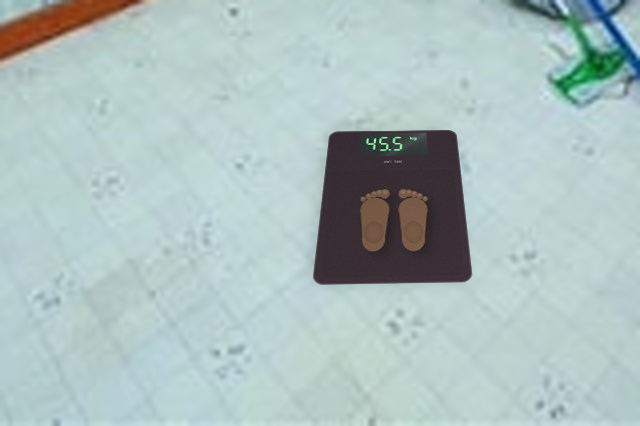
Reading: 45.5 (kg)
